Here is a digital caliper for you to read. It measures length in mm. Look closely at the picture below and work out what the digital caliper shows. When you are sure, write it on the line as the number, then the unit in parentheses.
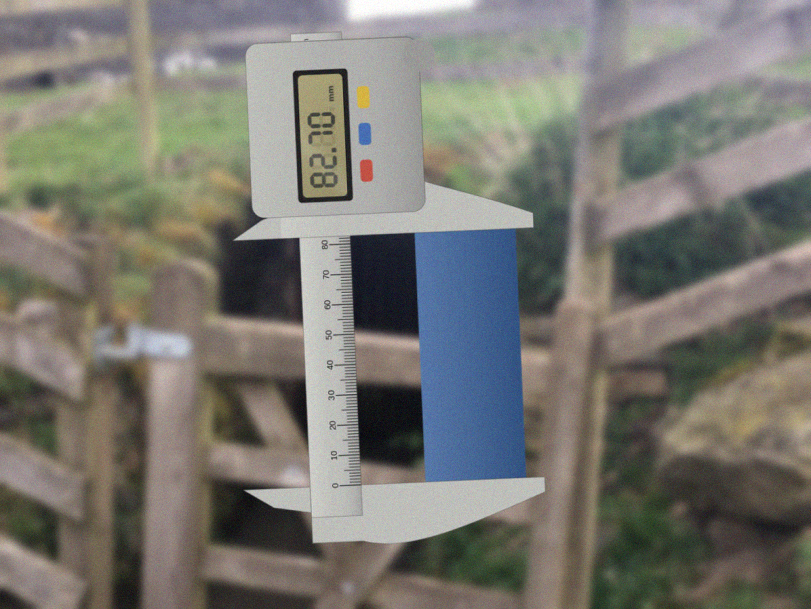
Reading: 82.70 (mm)
